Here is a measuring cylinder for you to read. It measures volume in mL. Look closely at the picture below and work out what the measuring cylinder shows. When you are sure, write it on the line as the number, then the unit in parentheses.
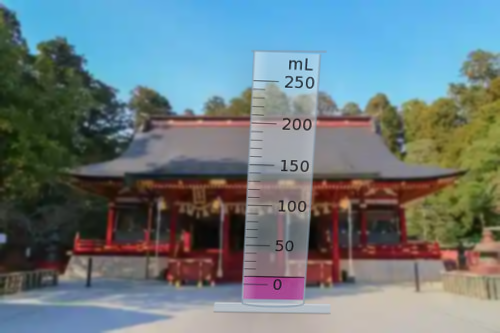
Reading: 10 (mL)
